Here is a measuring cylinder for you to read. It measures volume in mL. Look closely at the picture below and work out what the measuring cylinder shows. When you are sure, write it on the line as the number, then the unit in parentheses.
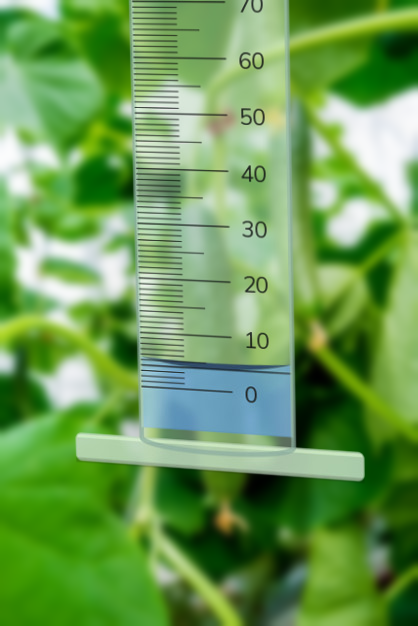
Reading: 4 (mL)
